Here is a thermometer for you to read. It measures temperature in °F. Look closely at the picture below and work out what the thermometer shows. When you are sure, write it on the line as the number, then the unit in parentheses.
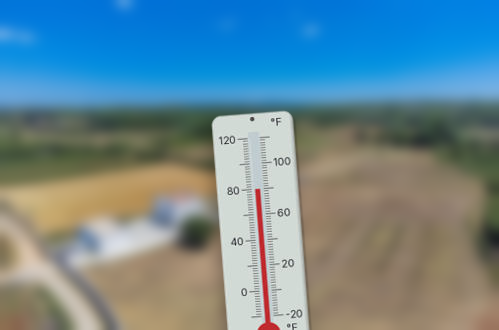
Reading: 80 (°F)
